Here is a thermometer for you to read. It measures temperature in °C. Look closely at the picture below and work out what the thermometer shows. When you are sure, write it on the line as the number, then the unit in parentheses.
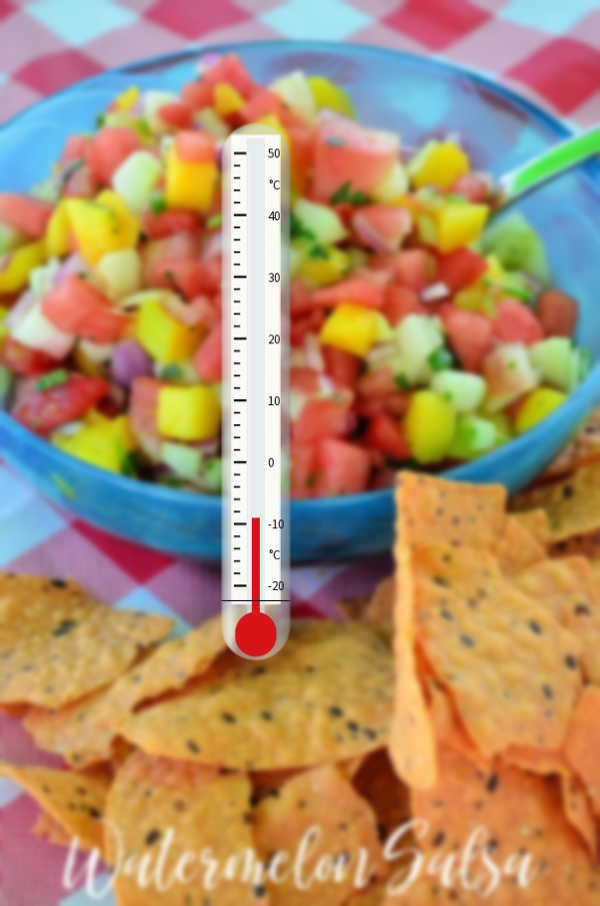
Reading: -9 (°C)
